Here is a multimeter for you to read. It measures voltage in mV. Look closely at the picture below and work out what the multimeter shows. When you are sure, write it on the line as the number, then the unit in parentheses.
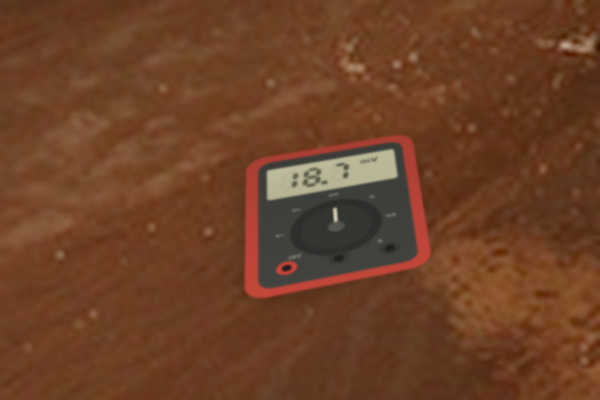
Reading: 18.7 (mV)
